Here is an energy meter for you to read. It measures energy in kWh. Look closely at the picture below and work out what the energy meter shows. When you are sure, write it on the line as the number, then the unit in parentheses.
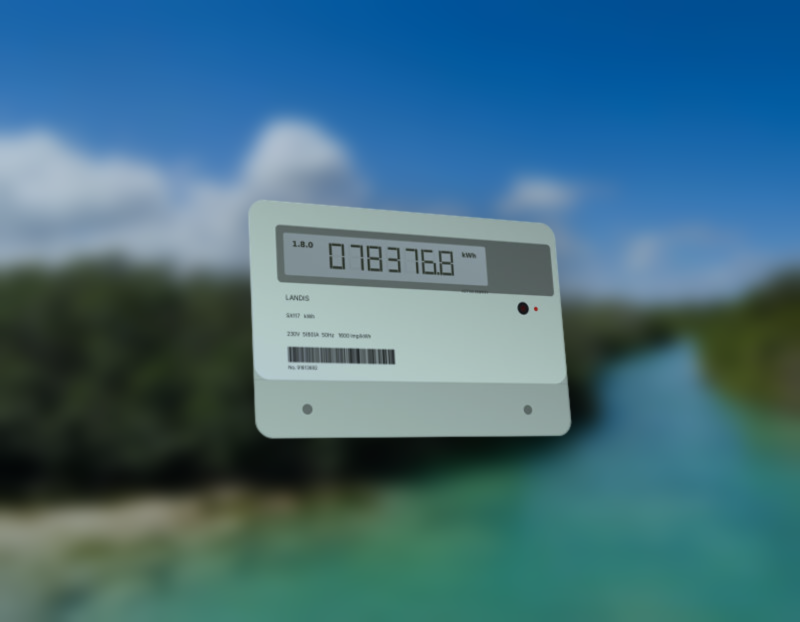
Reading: 78376.8 (kWh)
